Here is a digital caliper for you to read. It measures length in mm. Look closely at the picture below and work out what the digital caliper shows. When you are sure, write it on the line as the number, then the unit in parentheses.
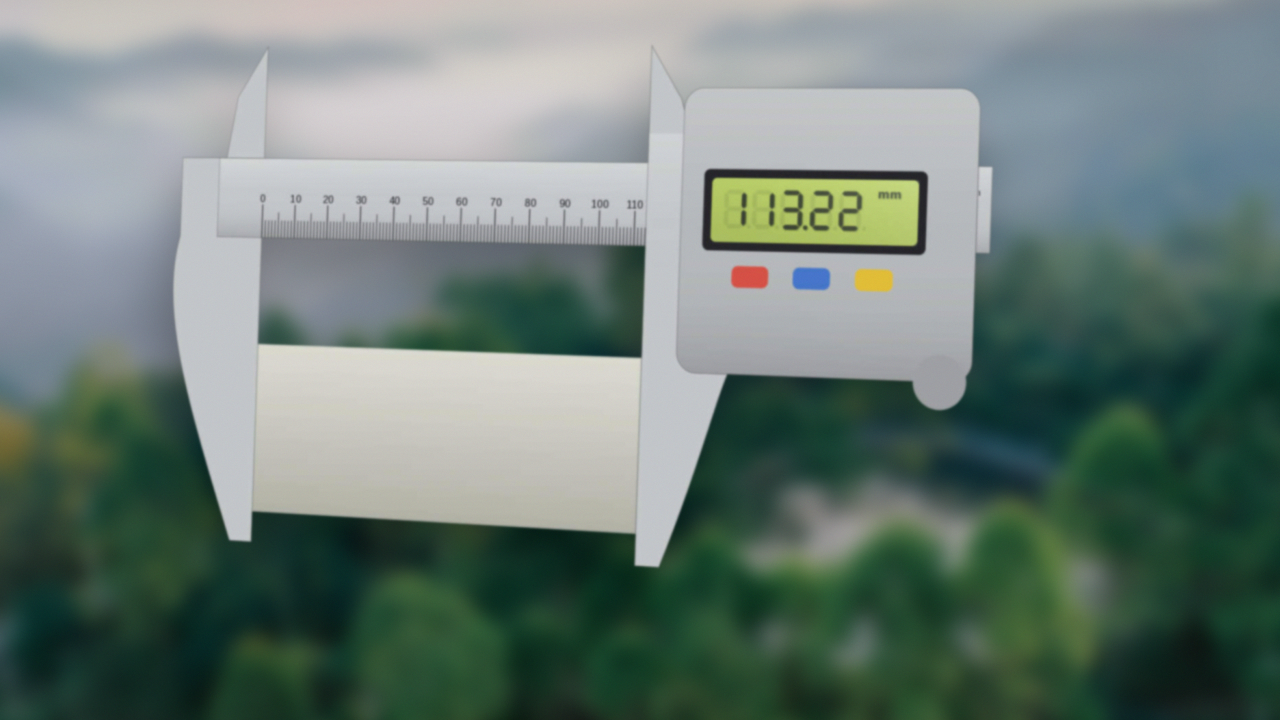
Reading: 113.22 (mm)
